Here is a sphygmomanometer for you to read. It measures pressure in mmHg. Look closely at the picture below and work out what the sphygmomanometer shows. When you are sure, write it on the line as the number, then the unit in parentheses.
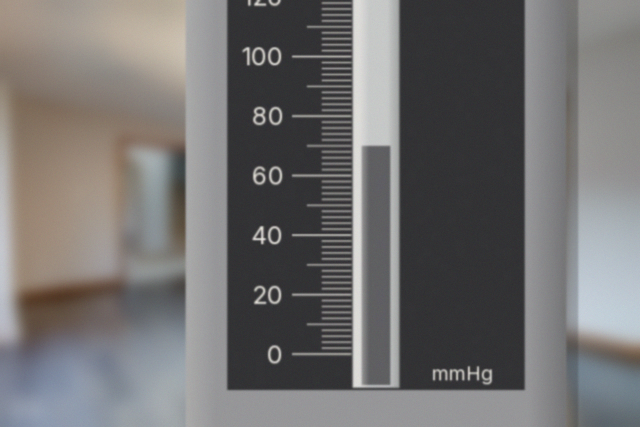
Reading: 70 (mmHg)
